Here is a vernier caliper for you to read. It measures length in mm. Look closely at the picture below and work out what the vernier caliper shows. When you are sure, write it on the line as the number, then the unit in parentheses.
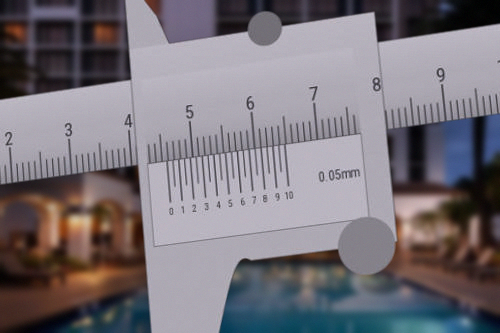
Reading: 45.8 (mm)
